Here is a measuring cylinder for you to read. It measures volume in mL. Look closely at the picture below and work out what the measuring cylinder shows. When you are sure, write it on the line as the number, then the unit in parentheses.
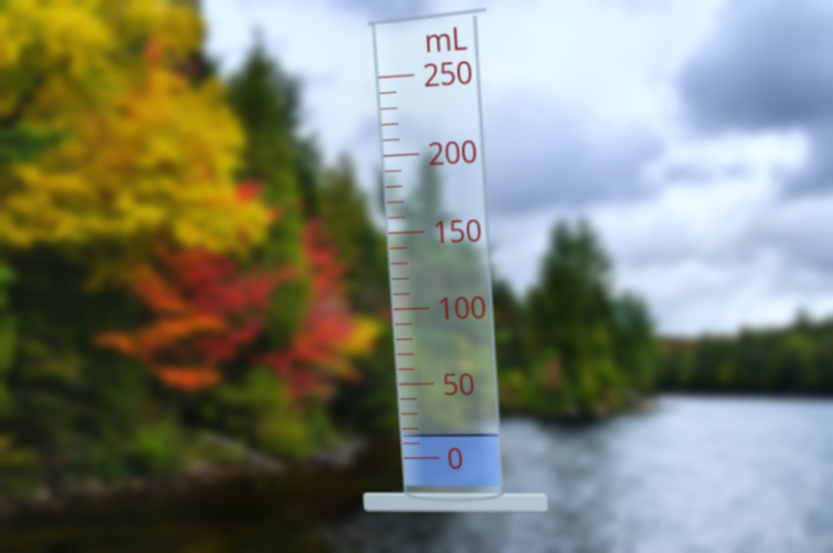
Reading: 15 (mL)
